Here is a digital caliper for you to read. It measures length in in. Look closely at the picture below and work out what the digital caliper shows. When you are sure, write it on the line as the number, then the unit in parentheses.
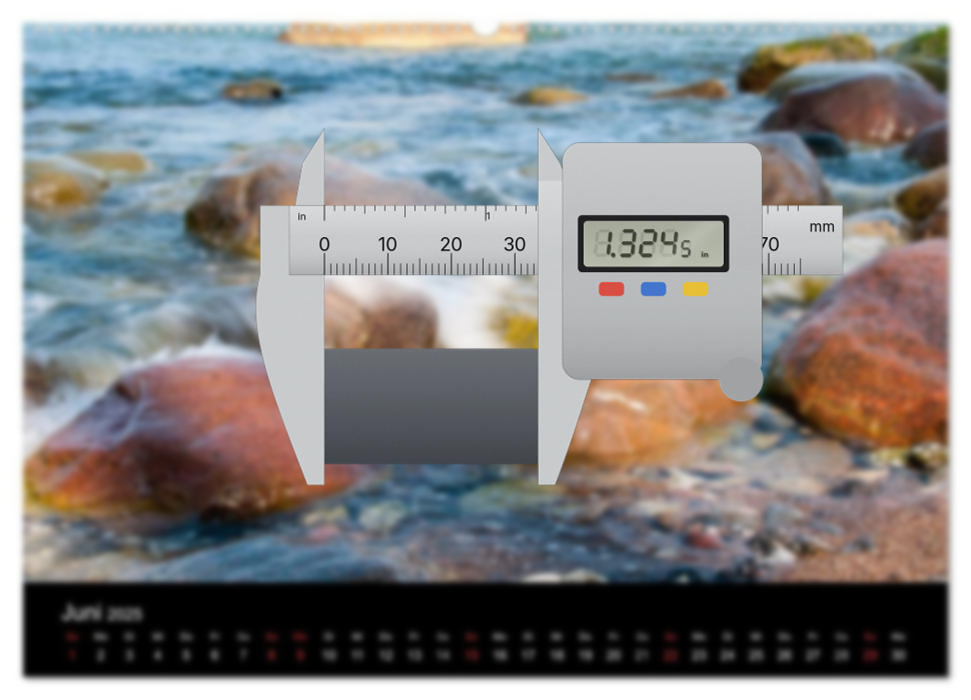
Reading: 1.3245 (in)
